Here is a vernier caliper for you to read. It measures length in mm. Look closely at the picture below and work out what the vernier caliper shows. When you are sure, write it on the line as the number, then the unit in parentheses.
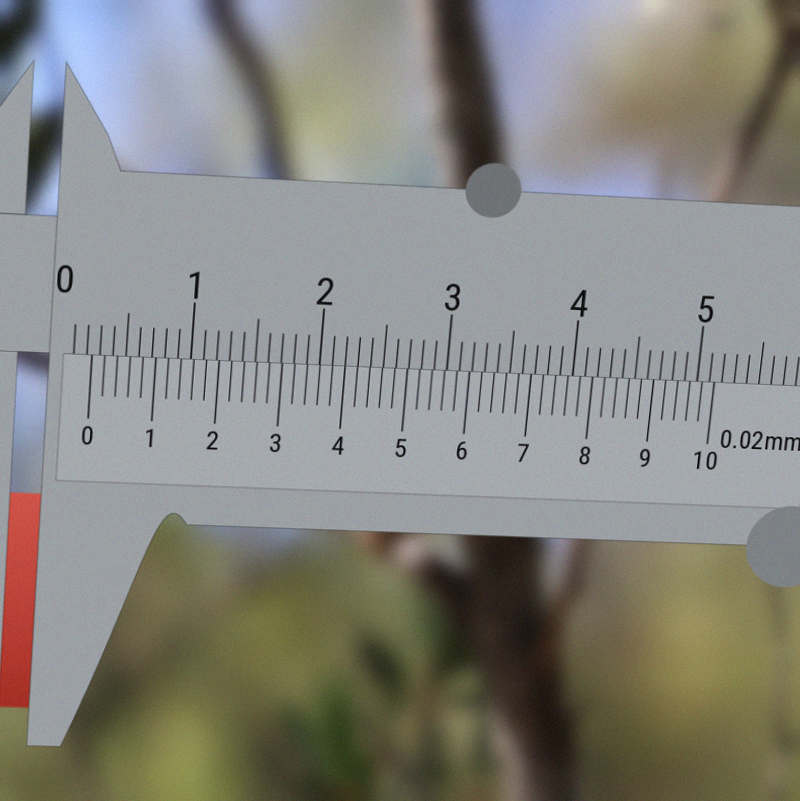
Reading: 2.4 (mm)
